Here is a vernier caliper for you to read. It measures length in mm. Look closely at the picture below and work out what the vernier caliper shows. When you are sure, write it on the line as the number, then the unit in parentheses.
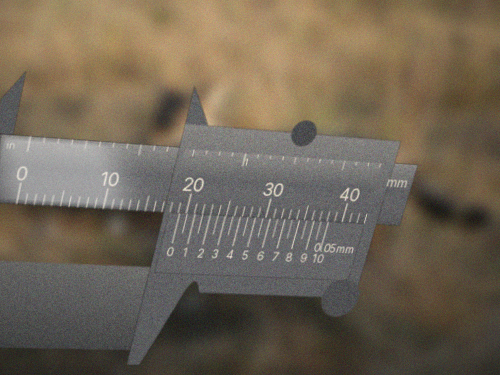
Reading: 19.2 (mm)
